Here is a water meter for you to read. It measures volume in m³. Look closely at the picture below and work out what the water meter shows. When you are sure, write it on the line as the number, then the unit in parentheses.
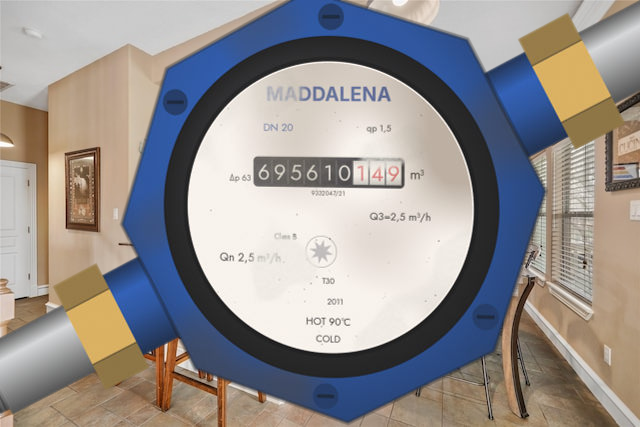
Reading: 695610.149 (m³)
